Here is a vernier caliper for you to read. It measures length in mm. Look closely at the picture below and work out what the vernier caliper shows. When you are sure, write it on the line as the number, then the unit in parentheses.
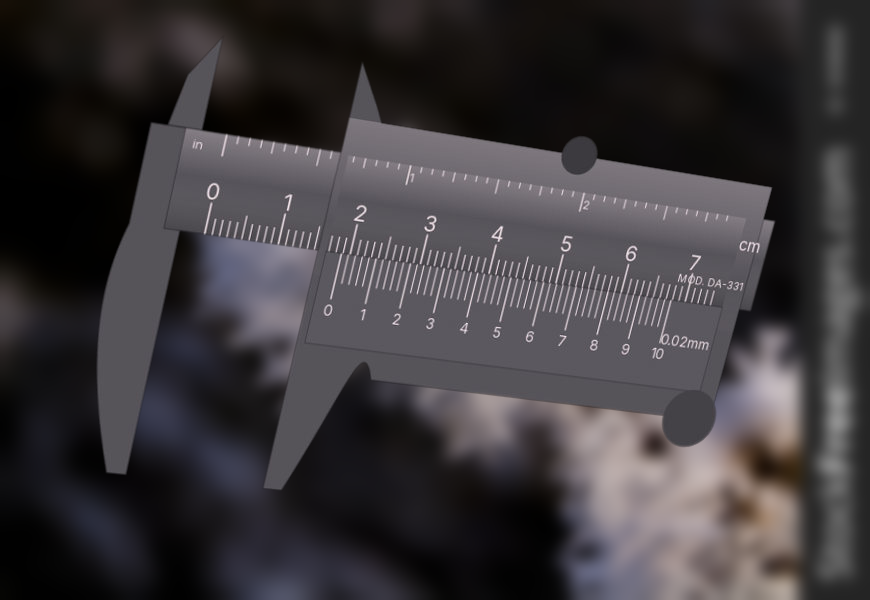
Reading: 18.8 (mm)
